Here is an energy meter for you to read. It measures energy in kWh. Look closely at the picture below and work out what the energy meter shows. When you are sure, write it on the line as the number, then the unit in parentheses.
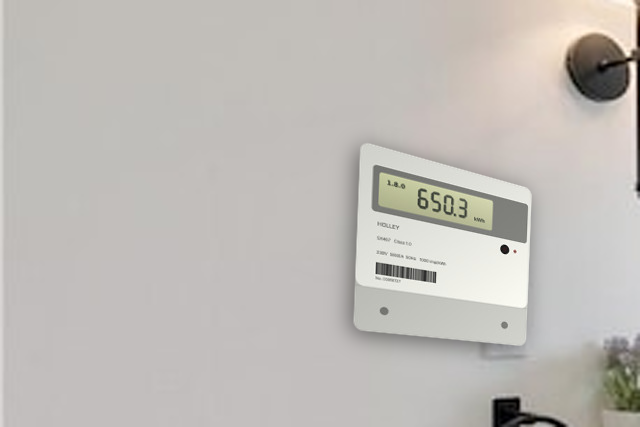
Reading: 650.3 (kWh)
